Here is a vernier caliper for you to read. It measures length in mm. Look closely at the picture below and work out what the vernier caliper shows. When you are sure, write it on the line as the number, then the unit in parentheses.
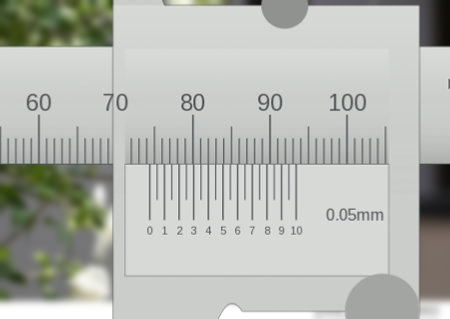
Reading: 74.4 (mm)
